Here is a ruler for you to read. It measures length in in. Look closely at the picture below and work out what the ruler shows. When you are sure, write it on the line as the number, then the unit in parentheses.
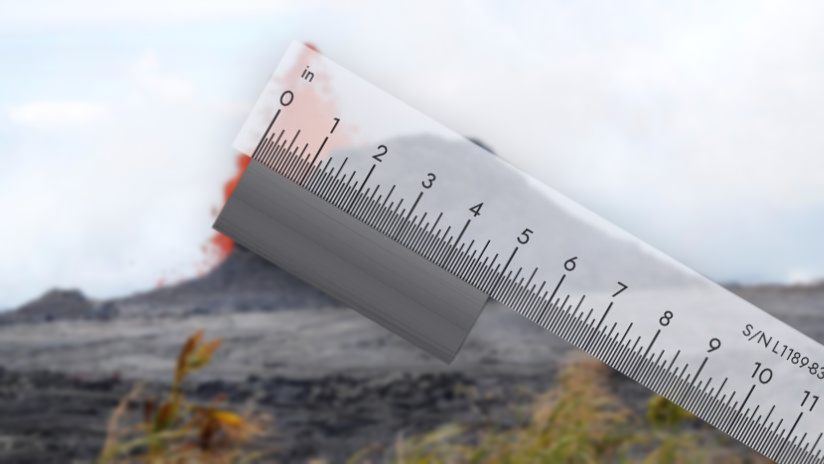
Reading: 5 (in)
